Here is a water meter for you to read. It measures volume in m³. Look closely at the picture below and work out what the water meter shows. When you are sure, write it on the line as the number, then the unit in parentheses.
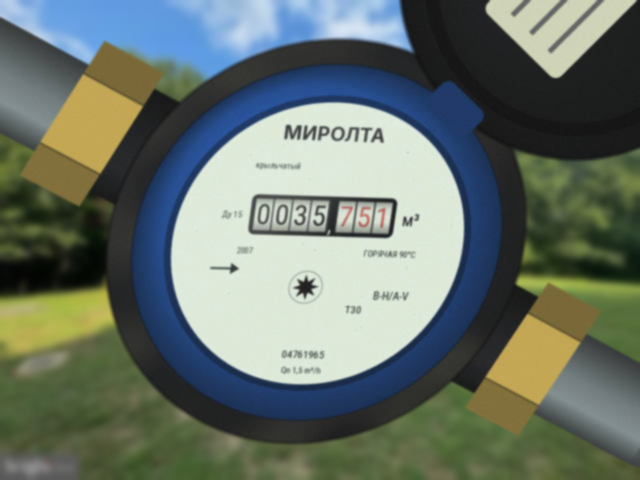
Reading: 35.751 (m³)
